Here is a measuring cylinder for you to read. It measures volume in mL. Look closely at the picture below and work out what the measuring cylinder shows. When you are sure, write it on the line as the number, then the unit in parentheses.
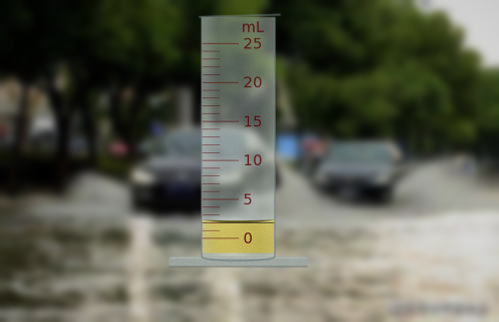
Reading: 2 (mL)
